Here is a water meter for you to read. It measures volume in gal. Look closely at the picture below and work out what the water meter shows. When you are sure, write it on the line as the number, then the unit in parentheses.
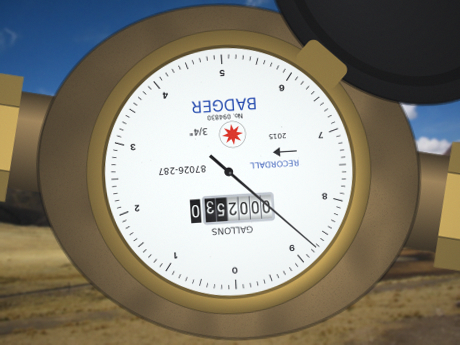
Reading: 2528.7 (gal)
